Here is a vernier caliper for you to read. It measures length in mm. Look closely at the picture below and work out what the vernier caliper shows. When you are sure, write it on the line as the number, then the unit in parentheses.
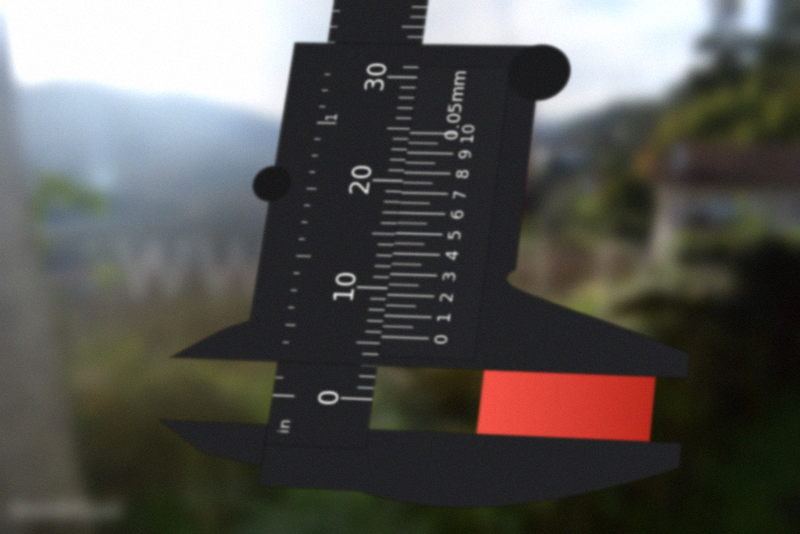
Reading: 5.6 (mm)
